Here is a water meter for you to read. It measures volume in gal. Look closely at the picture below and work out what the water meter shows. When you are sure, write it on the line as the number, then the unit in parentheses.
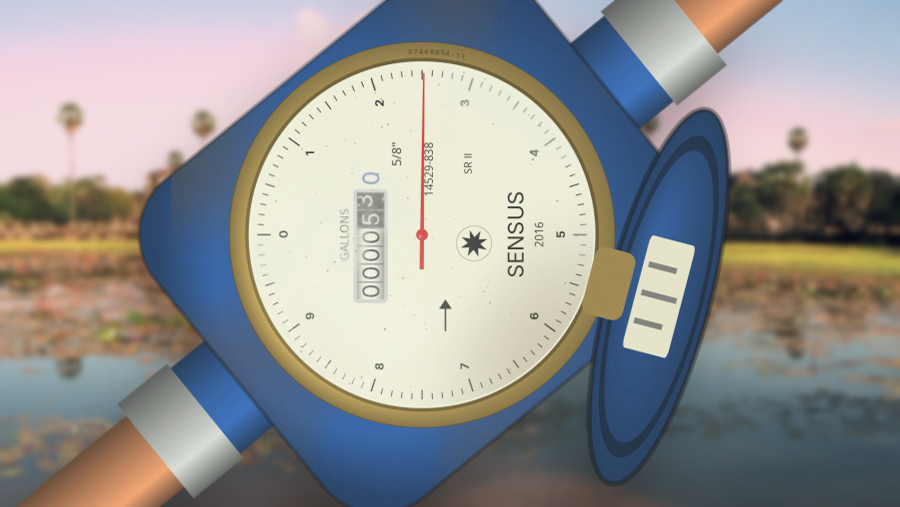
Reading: 532.5 (gal)
